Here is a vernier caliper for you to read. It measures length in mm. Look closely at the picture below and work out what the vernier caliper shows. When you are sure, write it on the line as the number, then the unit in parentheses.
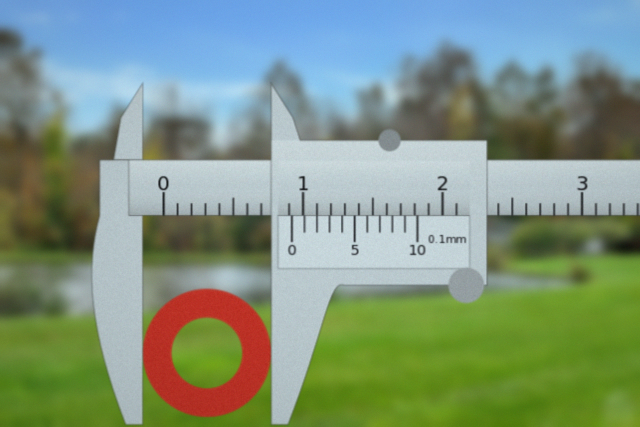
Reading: 9.2 (mm)
